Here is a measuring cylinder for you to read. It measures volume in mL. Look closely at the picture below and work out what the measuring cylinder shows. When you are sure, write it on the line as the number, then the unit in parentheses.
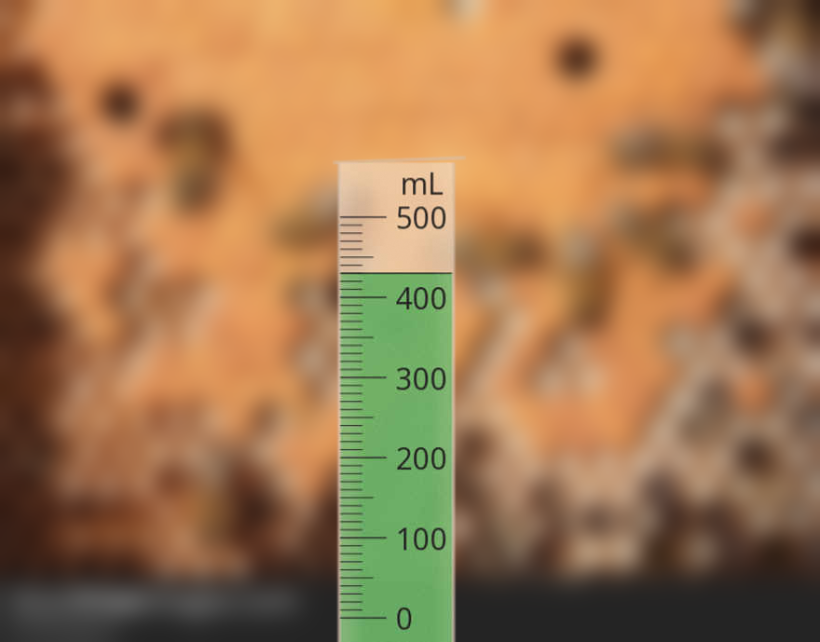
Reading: 430 (mL)
